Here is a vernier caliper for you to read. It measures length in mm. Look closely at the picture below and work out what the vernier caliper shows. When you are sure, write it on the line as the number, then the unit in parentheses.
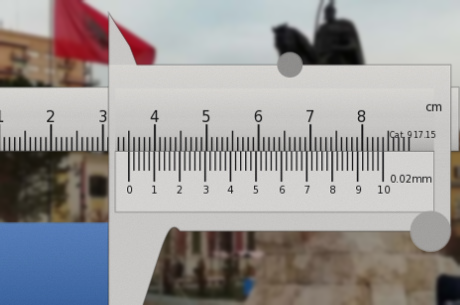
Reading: 35.0 (mm)
